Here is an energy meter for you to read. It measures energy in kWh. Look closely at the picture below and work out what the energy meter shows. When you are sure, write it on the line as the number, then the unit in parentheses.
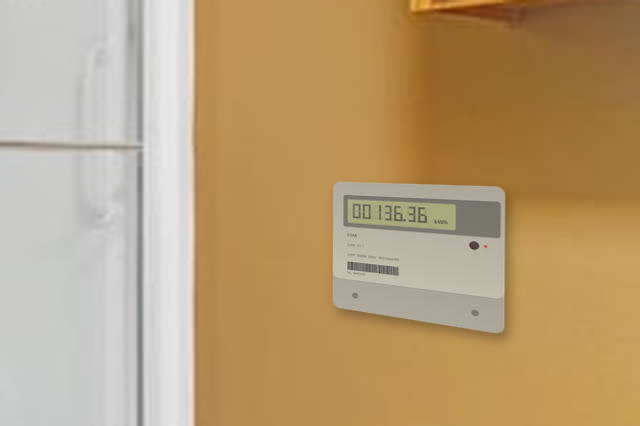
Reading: 136.36 (kWh)
